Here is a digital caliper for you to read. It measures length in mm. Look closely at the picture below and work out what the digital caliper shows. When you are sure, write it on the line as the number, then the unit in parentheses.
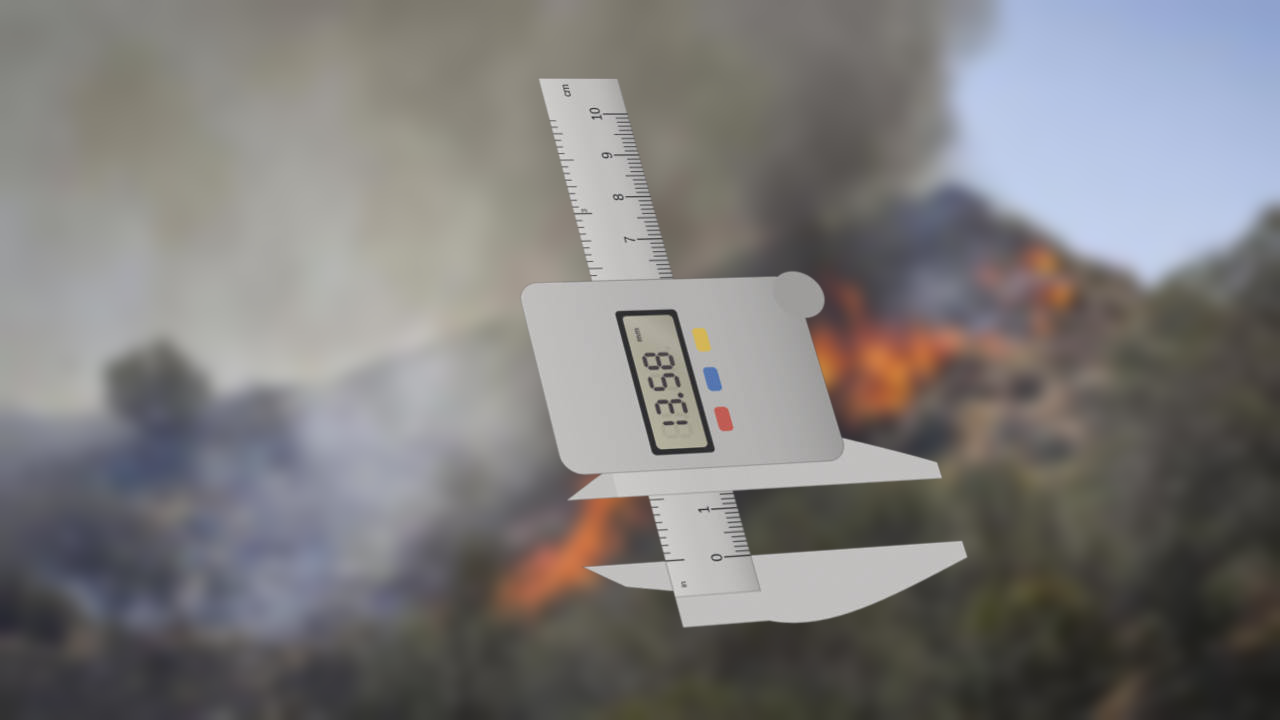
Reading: 13.58 (mm)
